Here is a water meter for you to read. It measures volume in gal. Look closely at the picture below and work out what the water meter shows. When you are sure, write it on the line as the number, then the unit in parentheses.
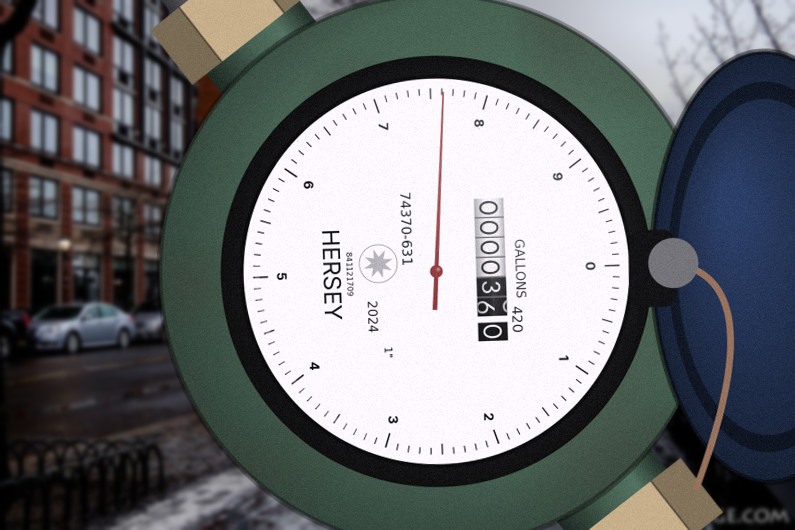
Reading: 357.6 (gal)
